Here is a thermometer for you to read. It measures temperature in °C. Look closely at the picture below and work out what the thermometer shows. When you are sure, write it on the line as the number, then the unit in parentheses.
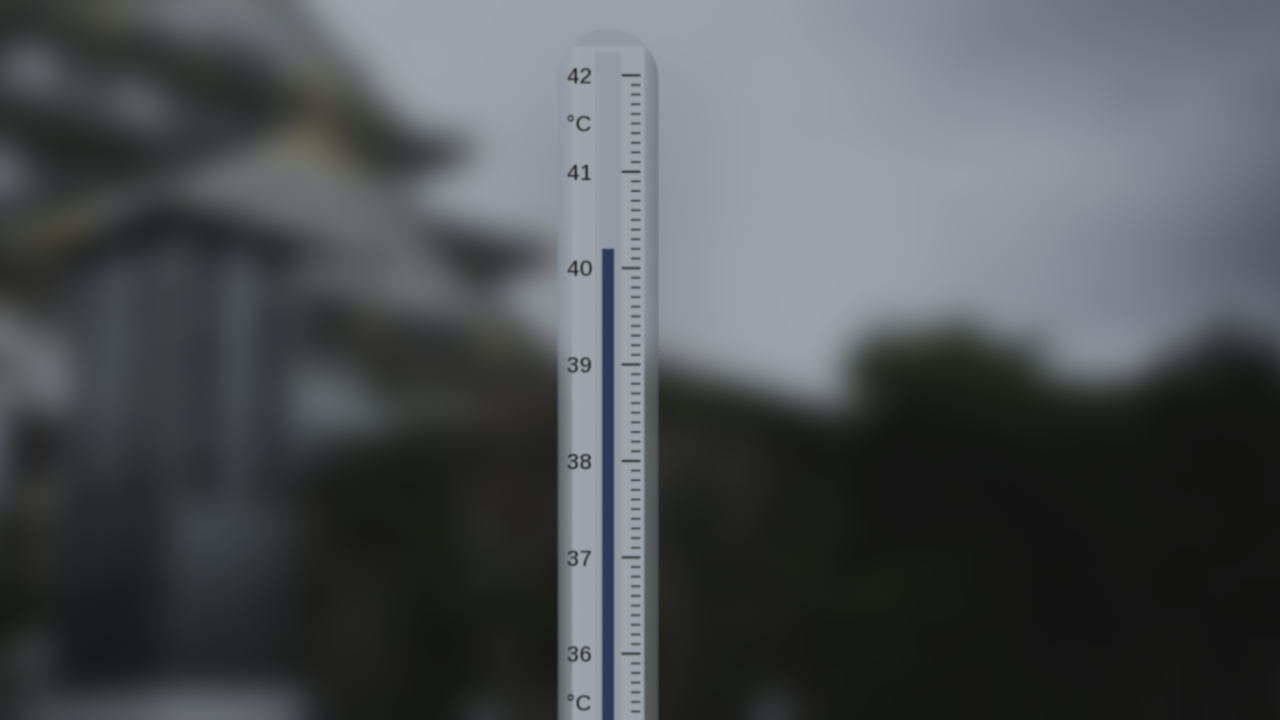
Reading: 40.2 (°C)
